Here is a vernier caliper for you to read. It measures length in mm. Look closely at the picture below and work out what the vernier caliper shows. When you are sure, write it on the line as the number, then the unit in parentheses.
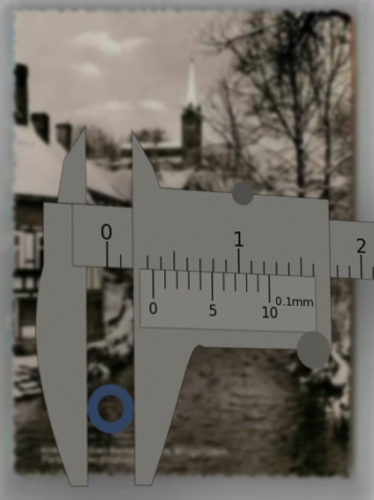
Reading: 3.4 (mm)
